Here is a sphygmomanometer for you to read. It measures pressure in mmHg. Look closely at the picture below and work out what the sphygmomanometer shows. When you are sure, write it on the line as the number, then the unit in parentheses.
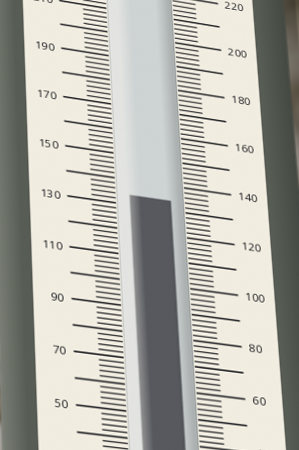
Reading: 134 (mmHg)
